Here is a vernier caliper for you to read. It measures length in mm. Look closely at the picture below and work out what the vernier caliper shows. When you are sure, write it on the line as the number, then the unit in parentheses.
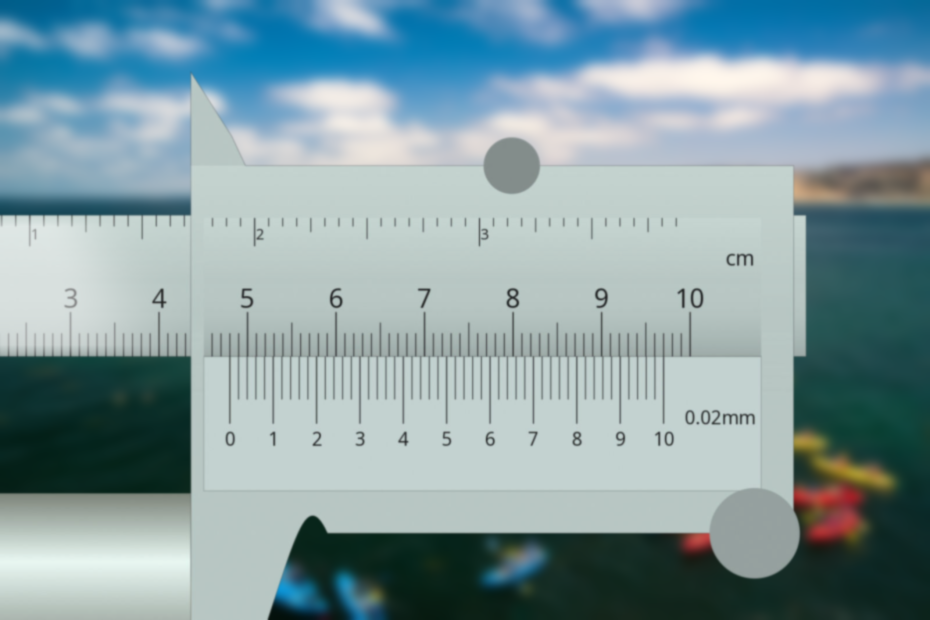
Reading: 48.0 (mm)
